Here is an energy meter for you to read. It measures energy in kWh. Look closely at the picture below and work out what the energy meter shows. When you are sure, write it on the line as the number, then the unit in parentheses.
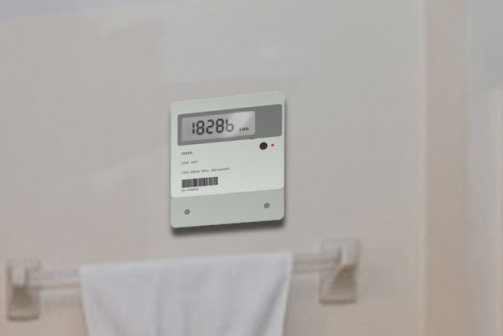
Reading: 18286 (kWh)
